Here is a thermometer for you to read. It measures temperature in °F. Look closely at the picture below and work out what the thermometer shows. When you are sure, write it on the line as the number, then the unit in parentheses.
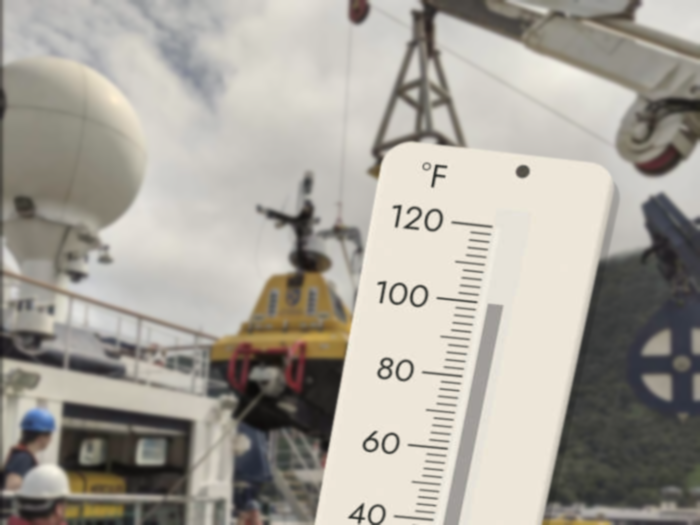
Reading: 100 (°F)
